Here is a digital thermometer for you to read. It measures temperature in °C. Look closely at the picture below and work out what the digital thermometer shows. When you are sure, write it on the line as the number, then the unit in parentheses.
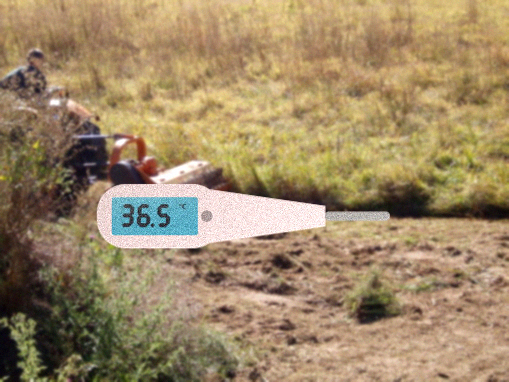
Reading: 36.5 (°C)
